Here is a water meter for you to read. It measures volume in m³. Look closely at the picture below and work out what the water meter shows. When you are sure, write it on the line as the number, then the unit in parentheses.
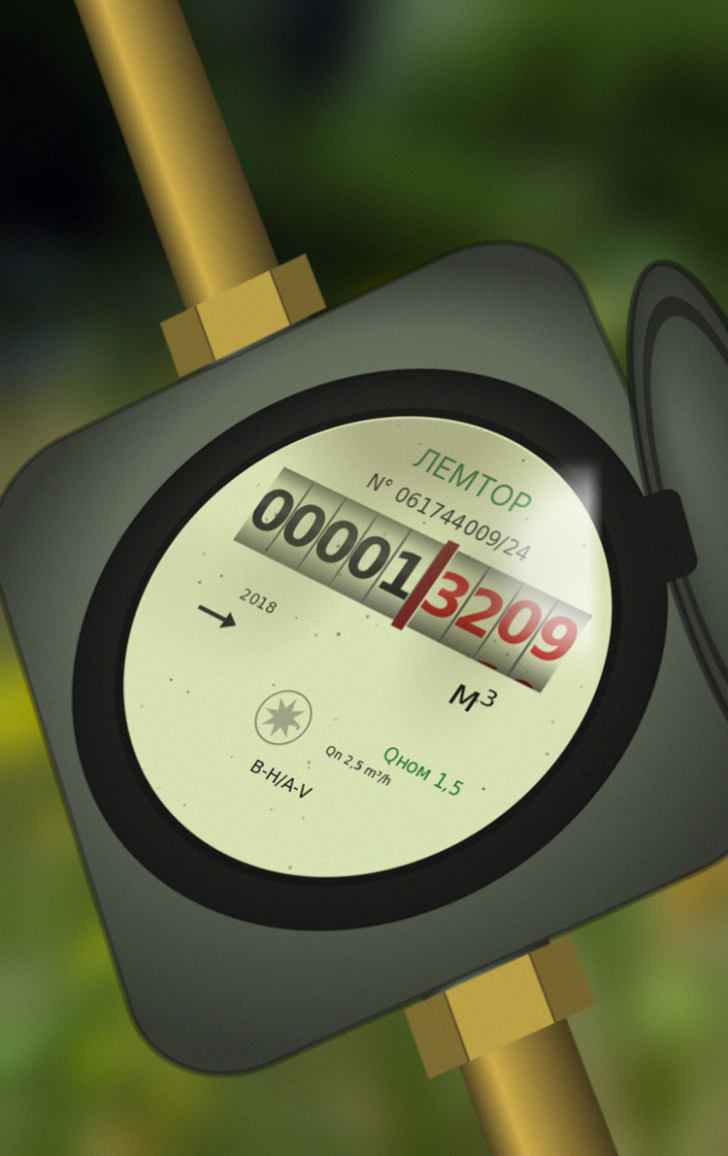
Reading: 1.3209 (m³)
